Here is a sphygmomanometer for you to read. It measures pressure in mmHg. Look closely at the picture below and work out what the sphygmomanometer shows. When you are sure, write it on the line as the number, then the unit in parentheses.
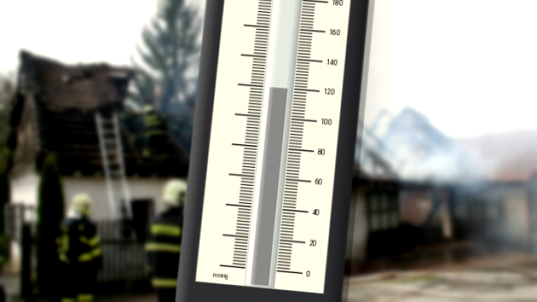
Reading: 120 (mmHg)
